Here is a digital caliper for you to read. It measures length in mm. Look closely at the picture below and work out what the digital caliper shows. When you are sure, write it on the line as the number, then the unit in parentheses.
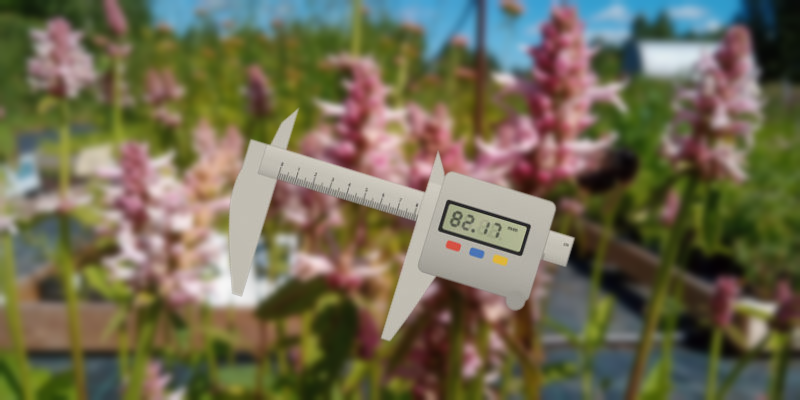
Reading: 82.17 (mm)
